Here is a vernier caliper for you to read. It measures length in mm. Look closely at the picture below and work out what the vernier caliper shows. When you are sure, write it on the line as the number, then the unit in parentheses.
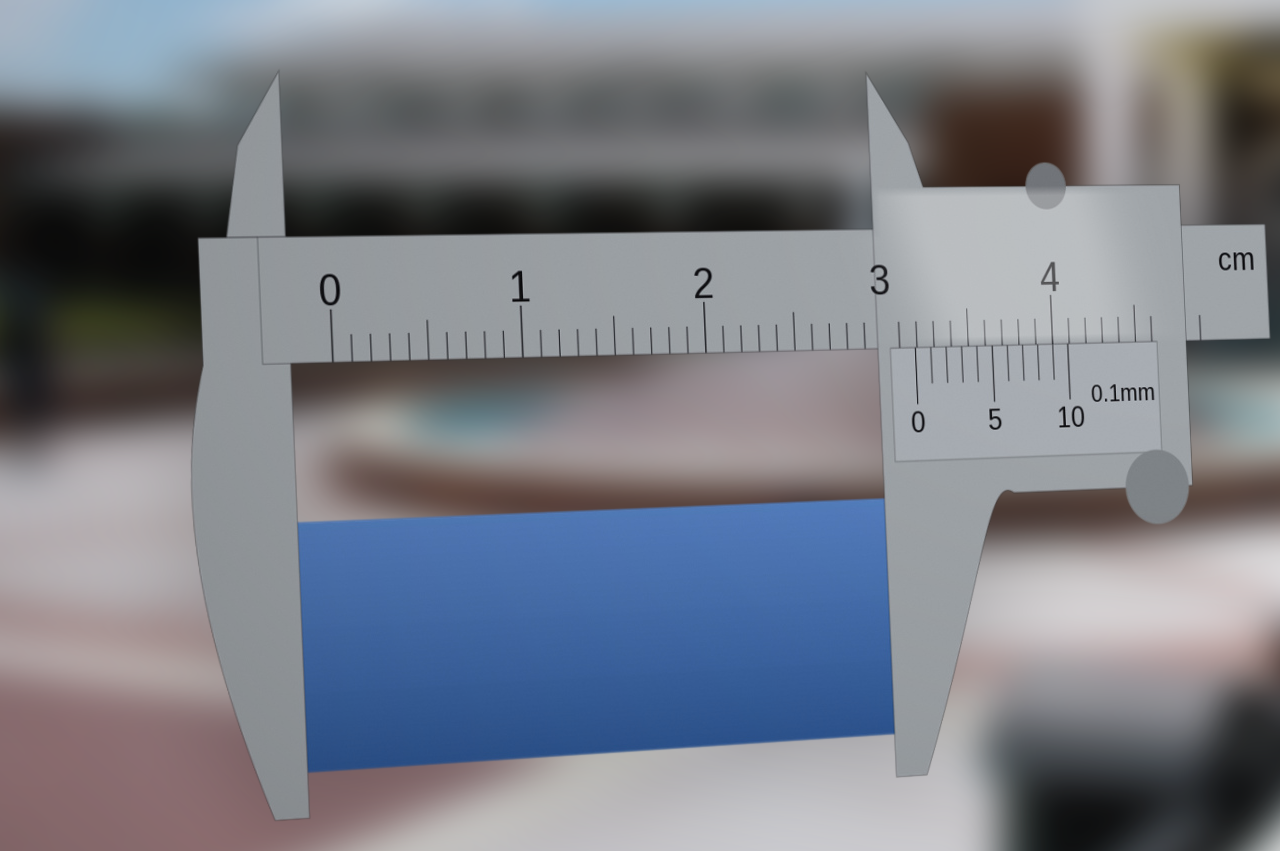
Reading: 31.9 (mm)
